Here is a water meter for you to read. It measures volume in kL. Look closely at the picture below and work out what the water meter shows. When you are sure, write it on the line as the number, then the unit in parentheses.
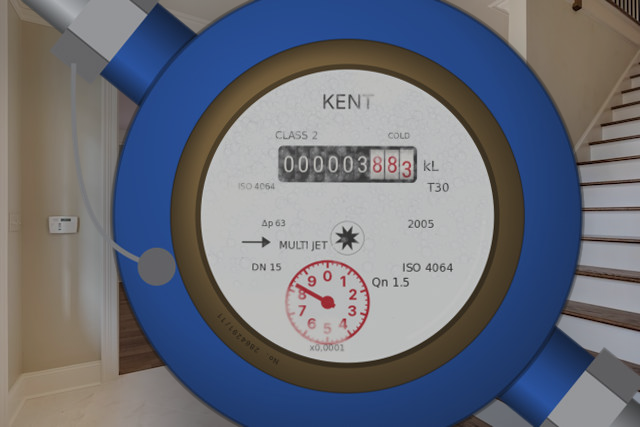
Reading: 3.8828 (kL)
